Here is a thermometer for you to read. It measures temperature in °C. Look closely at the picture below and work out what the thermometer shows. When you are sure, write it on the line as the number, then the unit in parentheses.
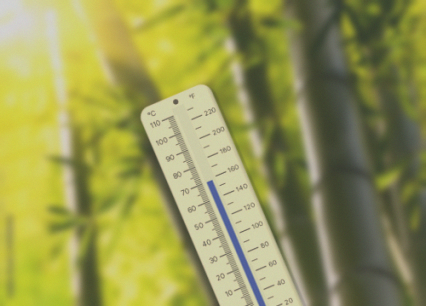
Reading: 70 (°C)
